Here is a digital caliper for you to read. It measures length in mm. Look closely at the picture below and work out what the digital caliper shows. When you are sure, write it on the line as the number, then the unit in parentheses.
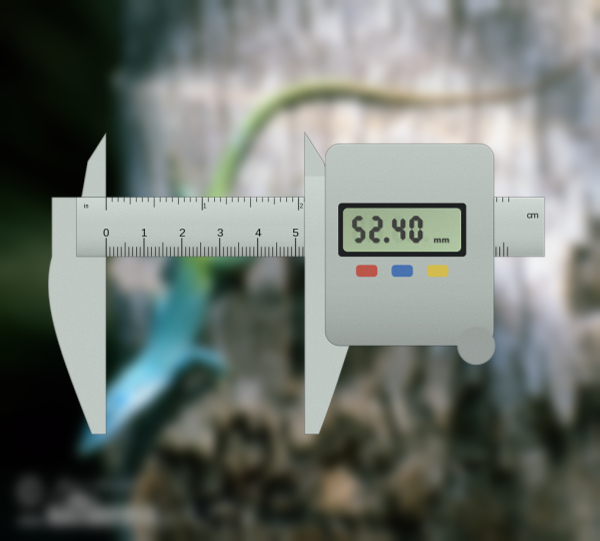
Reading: 52.40 (mm)
